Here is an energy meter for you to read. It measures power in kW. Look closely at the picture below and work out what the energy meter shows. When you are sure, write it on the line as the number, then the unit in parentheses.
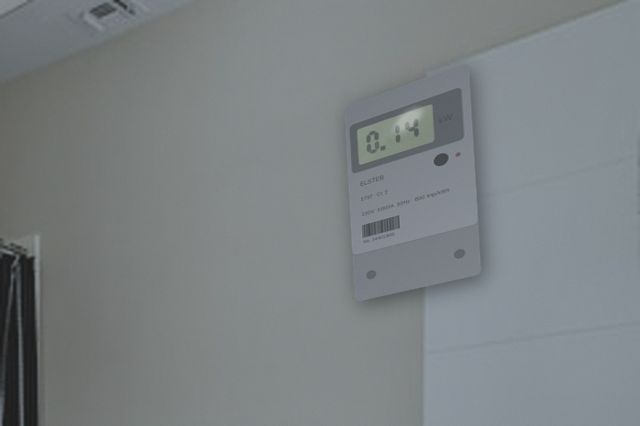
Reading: 0.14 (kW)
